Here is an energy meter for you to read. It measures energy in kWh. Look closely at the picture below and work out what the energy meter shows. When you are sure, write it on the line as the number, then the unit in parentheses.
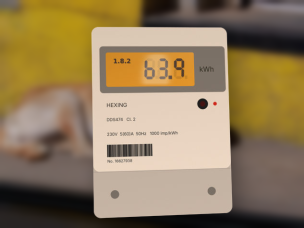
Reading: 63.9 (kWh)
